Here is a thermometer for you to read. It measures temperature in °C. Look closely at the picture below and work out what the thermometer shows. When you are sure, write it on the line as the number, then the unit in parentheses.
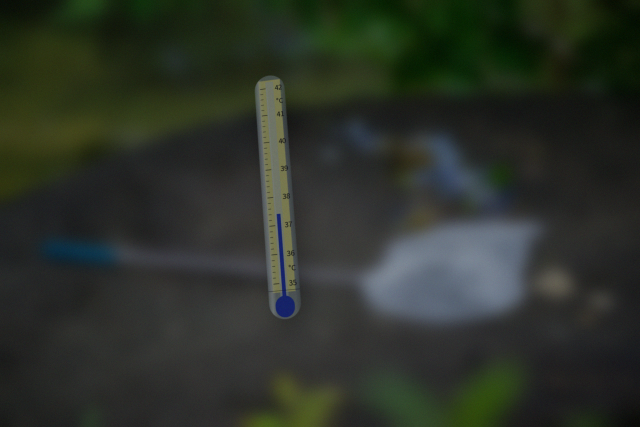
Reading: 37.4 (°C)
